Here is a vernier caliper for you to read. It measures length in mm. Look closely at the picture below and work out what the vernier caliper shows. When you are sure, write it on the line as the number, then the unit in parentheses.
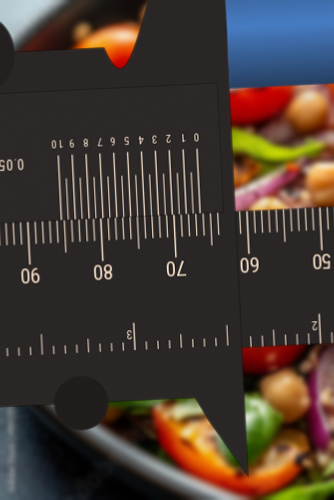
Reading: 66.4 (mm)
